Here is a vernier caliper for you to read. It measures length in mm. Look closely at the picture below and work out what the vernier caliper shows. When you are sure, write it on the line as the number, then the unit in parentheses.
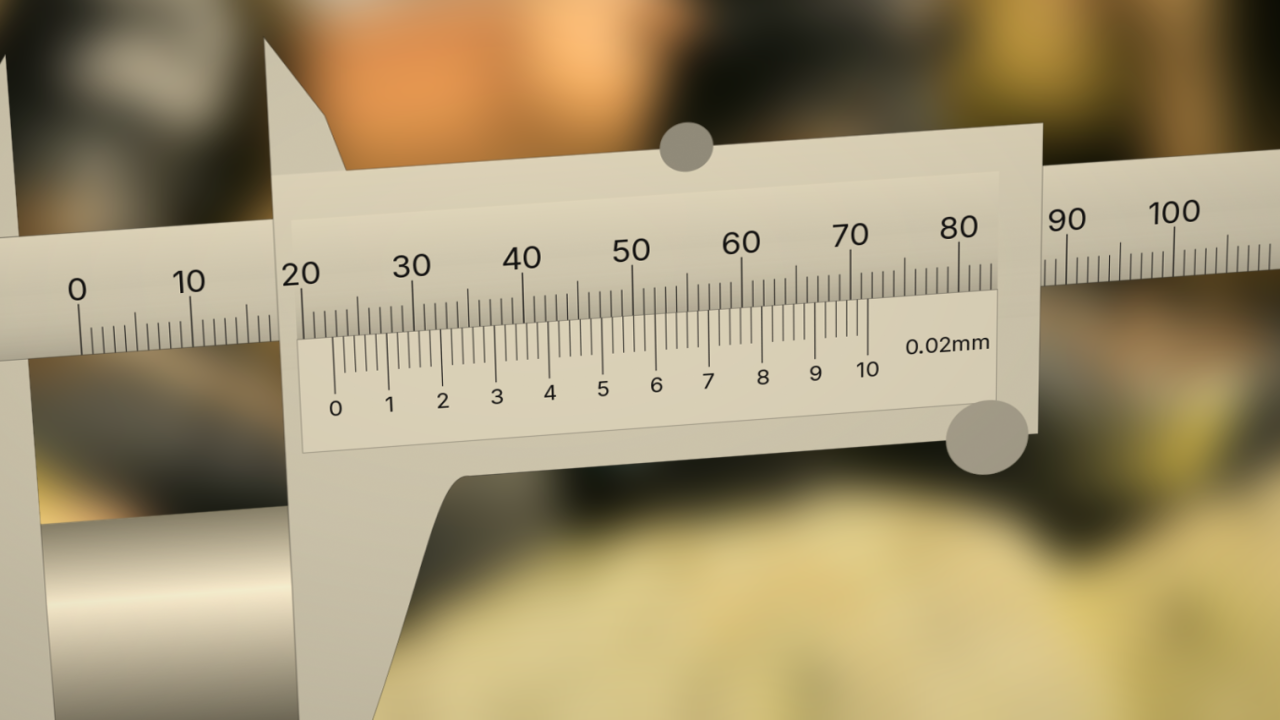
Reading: 22.6 (mm)
